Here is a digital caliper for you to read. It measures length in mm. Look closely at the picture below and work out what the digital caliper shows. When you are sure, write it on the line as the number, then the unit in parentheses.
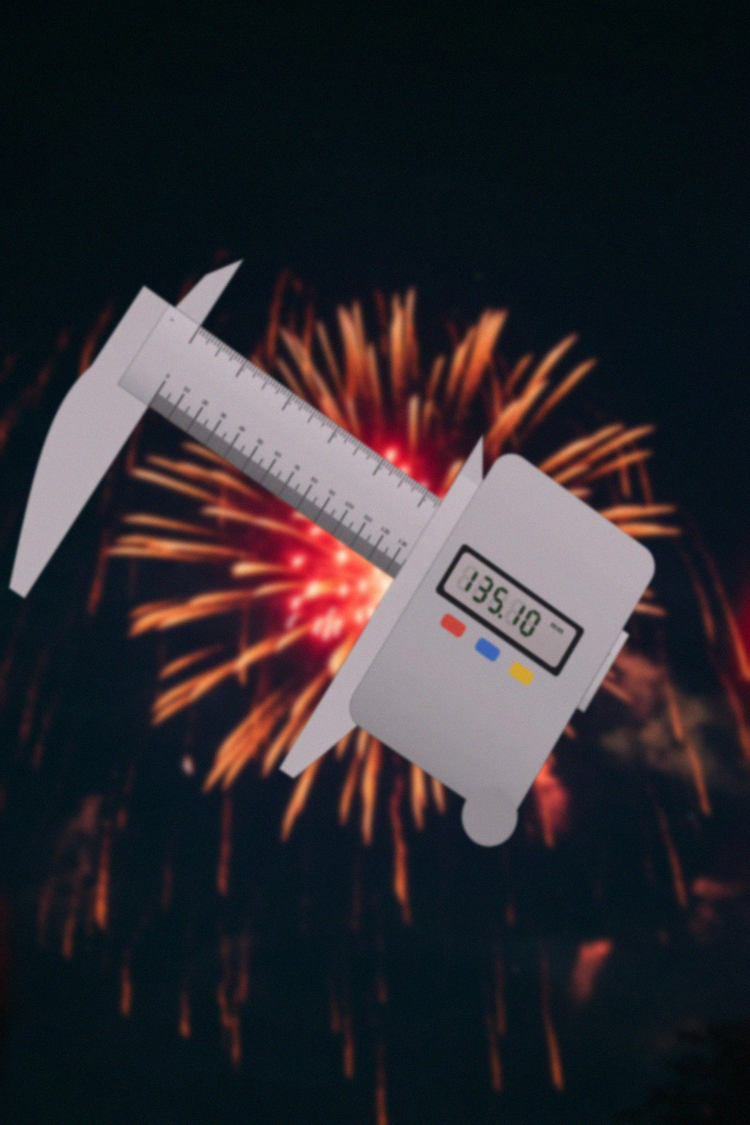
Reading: 135.10 (mm)
